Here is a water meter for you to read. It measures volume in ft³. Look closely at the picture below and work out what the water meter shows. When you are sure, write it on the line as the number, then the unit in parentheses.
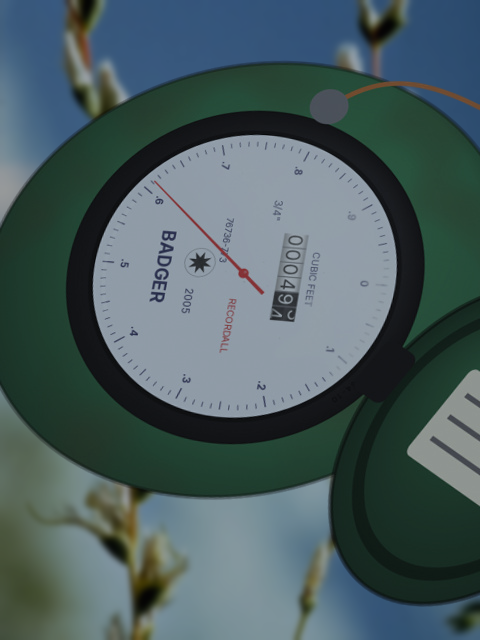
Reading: 493.61 (ft³)
